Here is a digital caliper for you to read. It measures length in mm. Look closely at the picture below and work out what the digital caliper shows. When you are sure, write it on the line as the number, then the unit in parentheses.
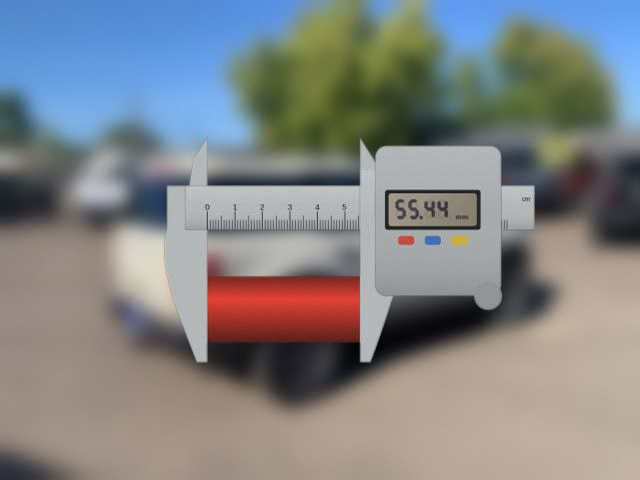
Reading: 55.44 (mm)
